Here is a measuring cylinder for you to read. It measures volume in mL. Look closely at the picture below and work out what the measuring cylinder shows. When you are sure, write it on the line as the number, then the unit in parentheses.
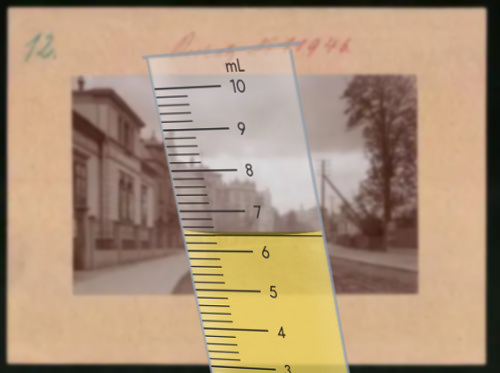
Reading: 6.4 (mL)
